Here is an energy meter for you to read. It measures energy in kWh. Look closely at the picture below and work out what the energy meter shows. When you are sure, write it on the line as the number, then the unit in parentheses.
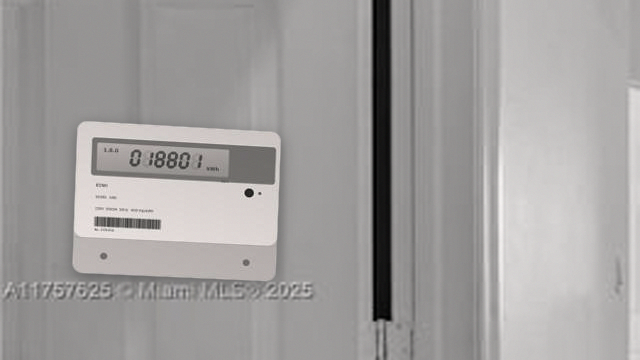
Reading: 18801 (kWh)
